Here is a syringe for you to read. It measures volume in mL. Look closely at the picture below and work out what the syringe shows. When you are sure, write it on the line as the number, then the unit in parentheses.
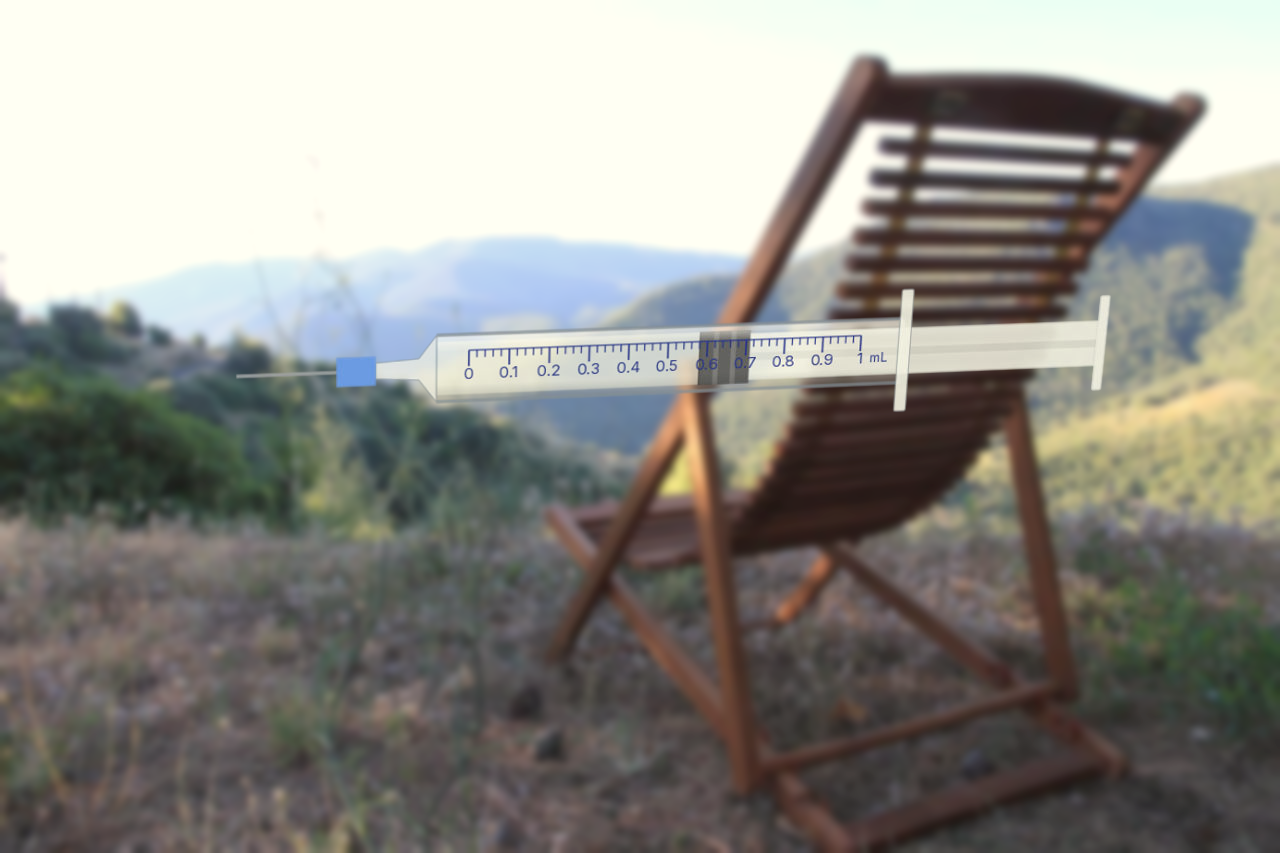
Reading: 0.58 (mL)
